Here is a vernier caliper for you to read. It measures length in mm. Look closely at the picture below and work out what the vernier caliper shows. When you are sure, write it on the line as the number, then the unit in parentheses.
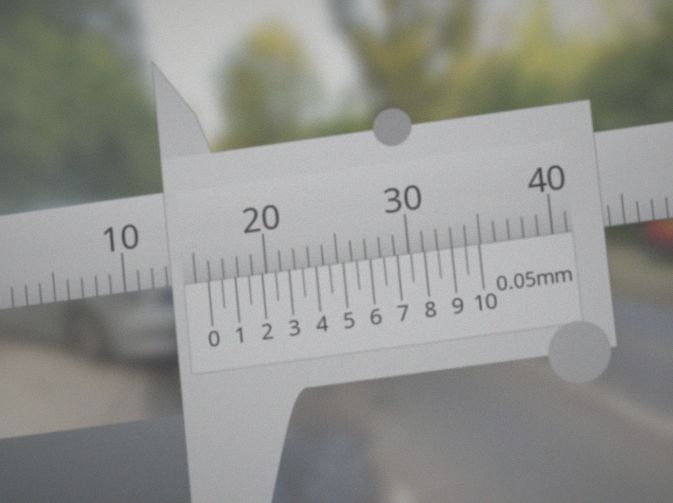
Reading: 15.9 (mm)
